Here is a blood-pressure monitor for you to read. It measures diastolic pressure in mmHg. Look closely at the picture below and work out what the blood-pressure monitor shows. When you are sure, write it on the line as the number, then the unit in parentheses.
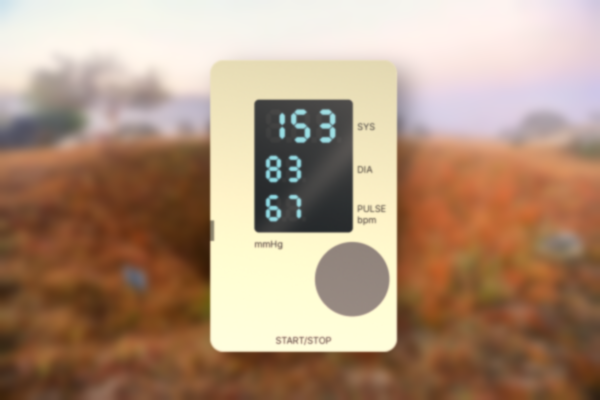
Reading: 83 (mmHg)
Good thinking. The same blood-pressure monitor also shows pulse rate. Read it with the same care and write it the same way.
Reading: 67 (bpm)
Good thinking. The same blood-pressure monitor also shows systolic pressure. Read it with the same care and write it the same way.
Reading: 153 (mmHg)
